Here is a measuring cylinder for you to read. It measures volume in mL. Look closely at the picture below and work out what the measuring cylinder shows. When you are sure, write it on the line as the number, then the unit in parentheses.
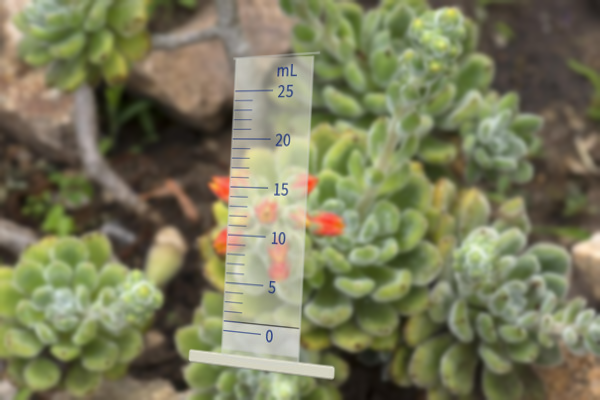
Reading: 1 (mL)
